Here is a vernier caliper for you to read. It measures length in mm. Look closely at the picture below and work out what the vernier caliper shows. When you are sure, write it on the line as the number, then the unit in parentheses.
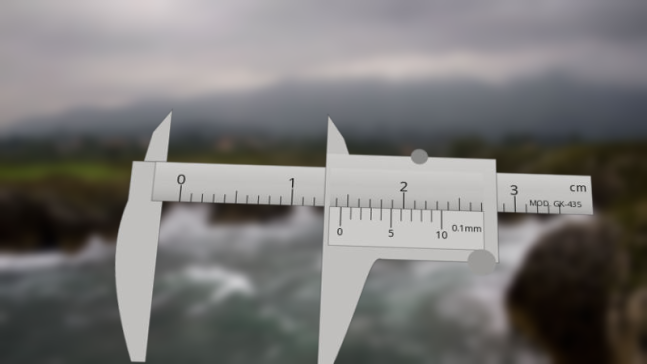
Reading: 14.4 (mm)
